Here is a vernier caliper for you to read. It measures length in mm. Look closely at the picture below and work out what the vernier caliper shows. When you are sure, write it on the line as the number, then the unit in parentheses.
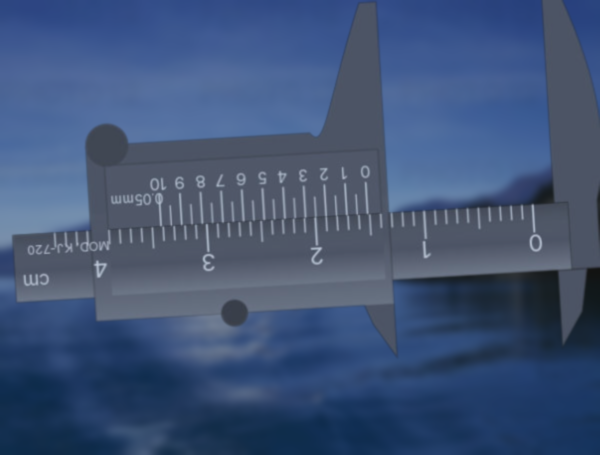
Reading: 15.2 (mm)
